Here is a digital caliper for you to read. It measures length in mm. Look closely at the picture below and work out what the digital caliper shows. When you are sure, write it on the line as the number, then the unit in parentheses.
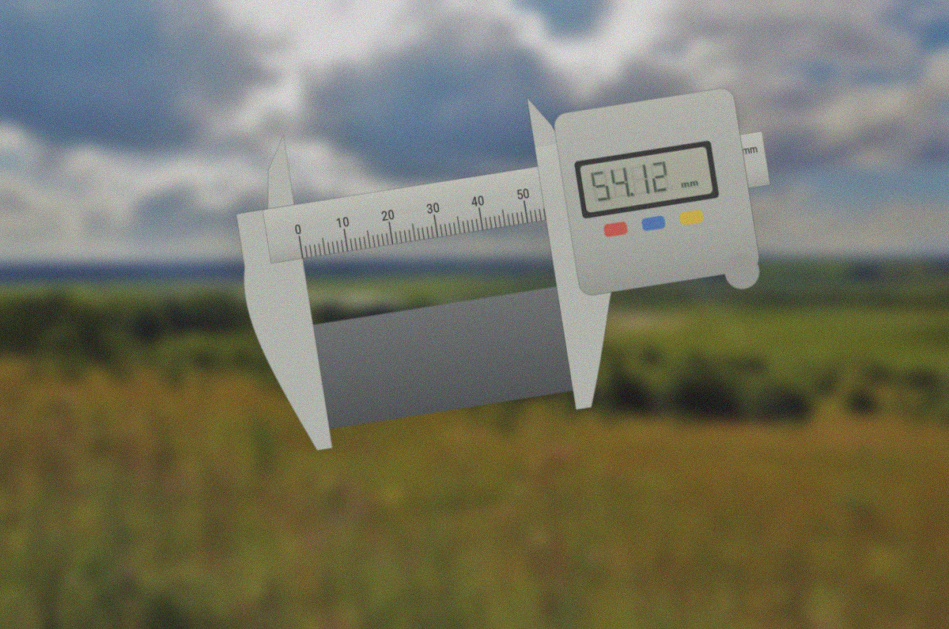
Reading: 54.12 (mm)
